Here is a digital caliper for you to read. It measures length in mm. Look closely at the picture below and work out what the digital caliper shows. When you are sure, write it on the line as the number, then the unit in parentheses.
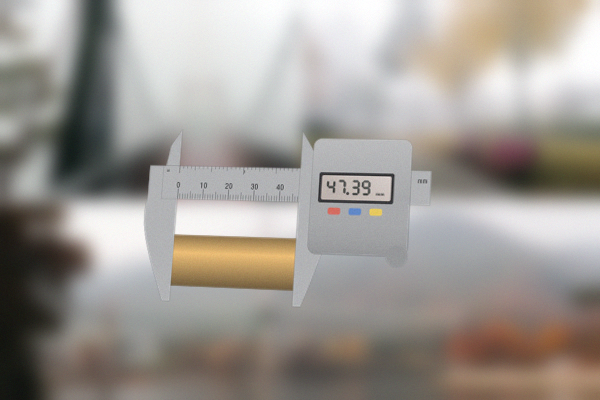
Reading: 47.39 (mm)
